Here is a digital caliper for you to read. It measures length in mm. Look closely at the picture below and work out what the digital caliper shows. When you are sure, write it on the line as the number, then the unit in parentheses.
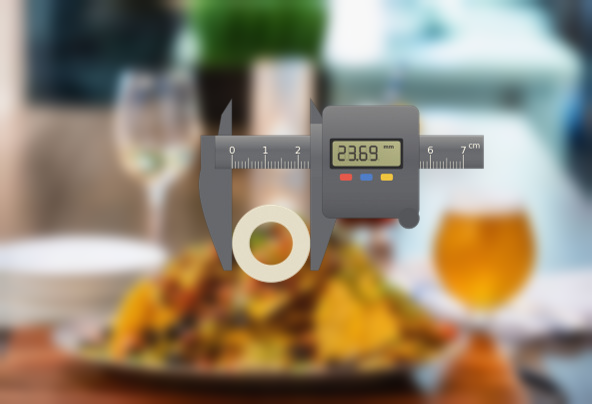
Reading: 23.69 (mm)
